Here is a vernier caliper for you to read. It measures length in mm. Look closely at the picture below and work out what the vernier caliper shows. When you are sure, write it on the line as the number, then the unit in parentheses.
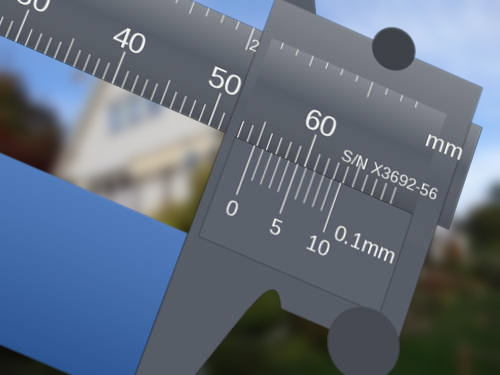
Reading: 54.8 (mm)
